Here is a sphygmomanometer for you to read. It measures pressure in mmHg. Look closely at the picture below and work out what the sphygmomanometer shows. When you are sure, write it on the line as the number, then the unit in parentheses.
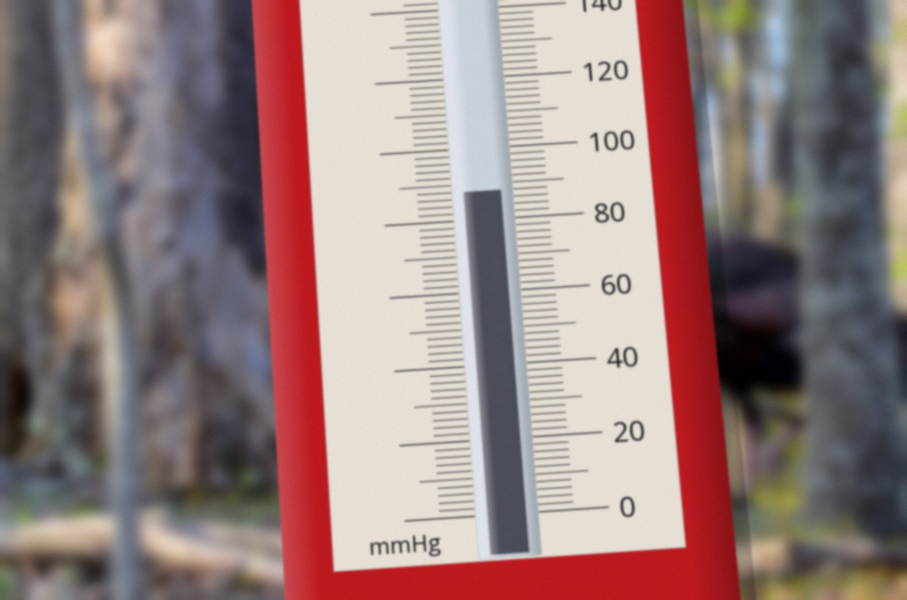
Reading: 88 (mmHg)
